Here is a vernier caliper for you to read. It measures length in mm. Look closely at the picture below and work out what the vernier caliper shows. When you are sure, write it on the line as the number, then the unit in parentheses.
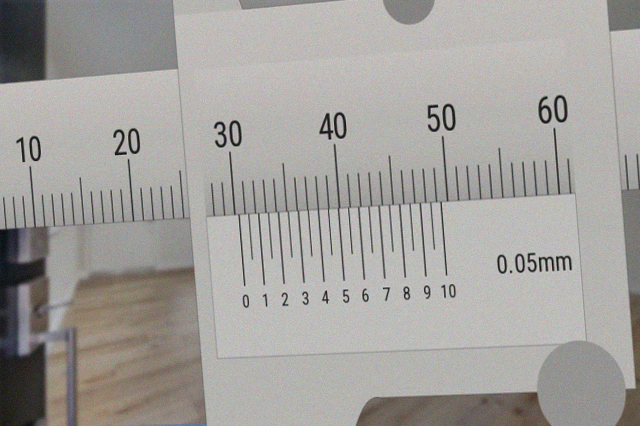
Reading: 30.4 (mm)
